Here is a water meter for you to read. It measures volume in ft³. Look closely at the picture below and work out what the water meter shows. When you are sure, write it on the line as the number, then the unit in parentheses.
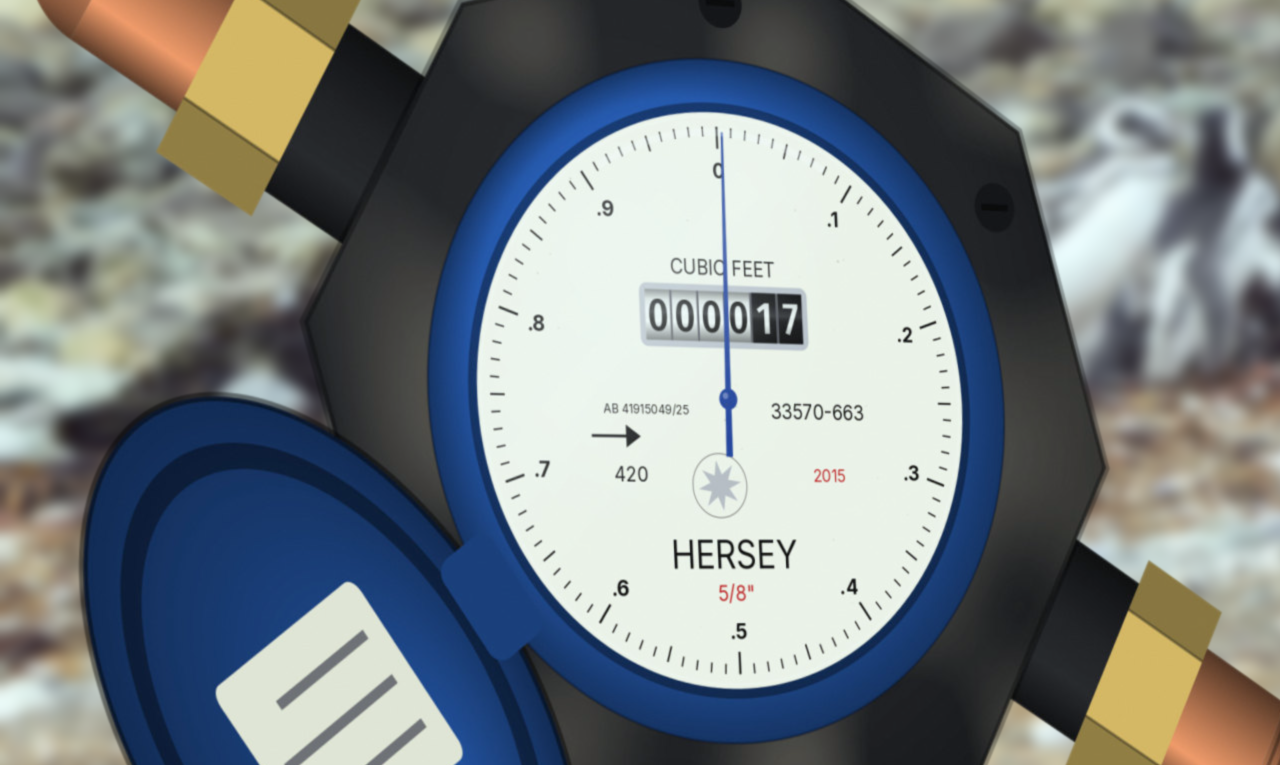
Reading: 17.00 (ft³)
